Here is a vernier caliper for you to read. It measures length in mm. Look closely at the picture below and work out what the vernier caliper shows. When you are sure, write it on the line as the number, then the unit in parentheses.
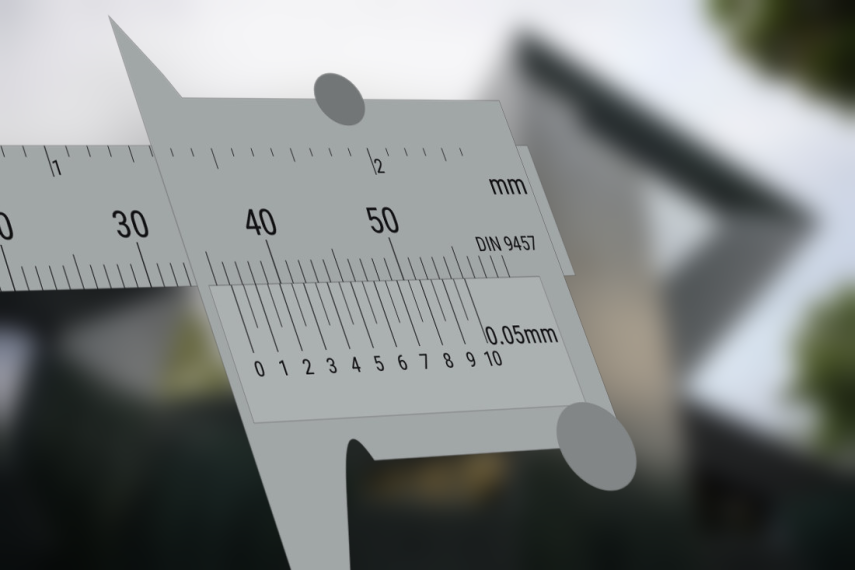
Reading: 36.1 (mm)
